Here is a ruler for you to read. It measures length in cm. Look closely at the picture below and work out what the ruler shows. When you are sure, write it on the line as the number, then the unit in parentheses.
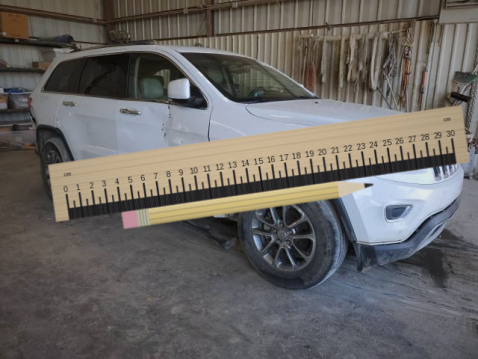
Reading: 19.5 (cm)
